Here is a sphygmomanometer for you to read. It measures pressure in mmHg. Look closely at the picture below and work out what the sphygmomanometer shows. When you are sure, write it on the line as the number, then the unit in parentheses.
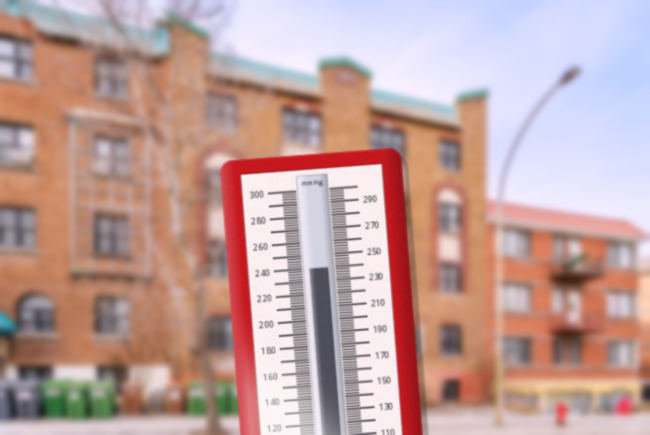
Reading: 240 (mmHg)
